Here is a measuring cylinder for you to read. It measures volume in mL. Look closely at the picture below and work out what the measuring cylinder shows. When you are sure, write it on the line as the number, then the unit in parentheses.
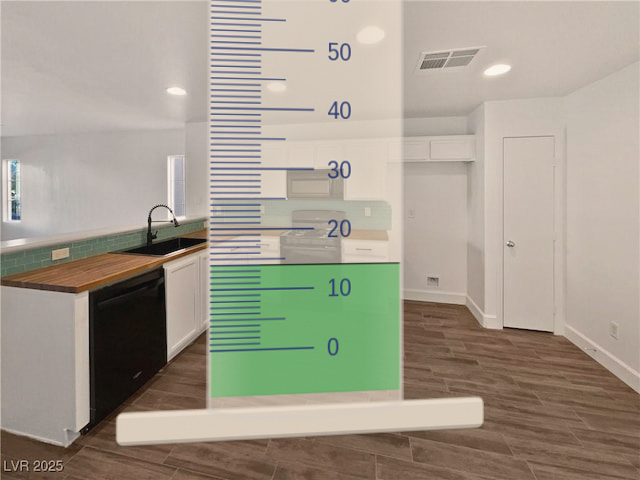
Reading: 14 (mL)
